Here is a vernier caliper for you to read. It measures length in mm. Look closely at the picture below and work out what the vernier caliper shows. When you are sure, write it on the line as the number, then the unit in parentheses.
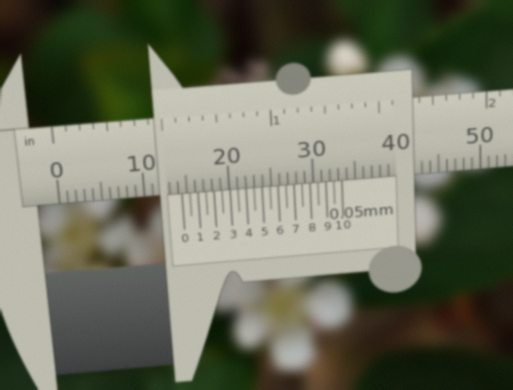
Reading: 14.4 (mm)
